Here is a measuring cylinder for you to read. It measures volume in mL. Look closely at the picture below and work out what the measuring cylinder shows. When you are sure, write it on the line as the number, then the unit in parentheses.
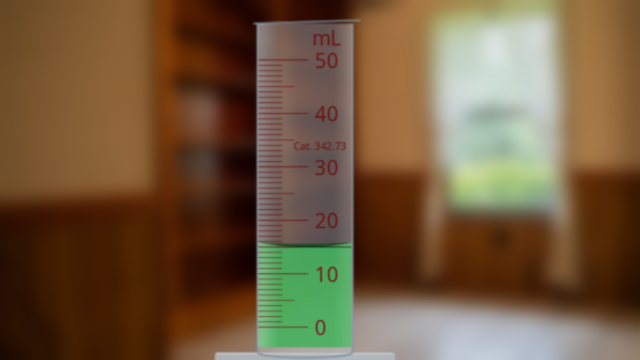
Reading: 15 (mL)
